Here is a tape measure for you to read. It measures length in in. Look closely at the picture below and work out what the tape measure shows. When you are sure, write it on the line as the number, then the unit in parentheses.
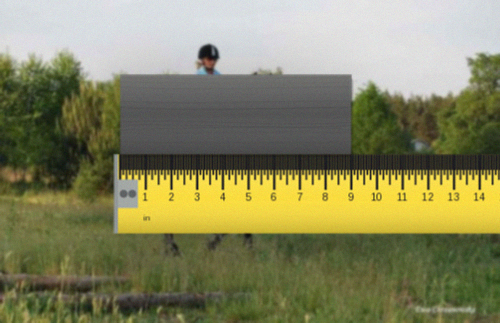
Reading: 9 (in)
